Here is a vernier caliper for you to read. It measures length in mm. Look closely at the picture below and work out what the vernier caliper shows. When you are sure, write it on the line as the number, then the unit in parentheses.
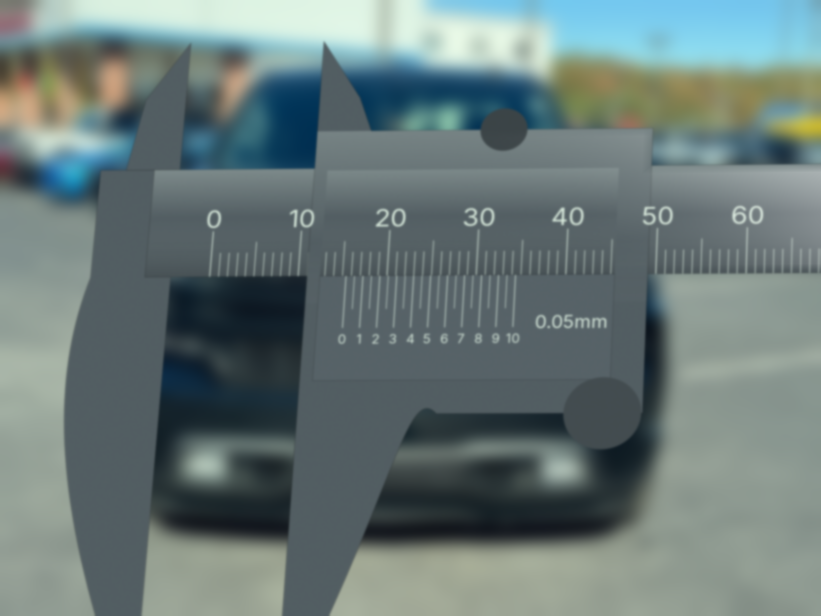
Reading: 15.4 (mm)
